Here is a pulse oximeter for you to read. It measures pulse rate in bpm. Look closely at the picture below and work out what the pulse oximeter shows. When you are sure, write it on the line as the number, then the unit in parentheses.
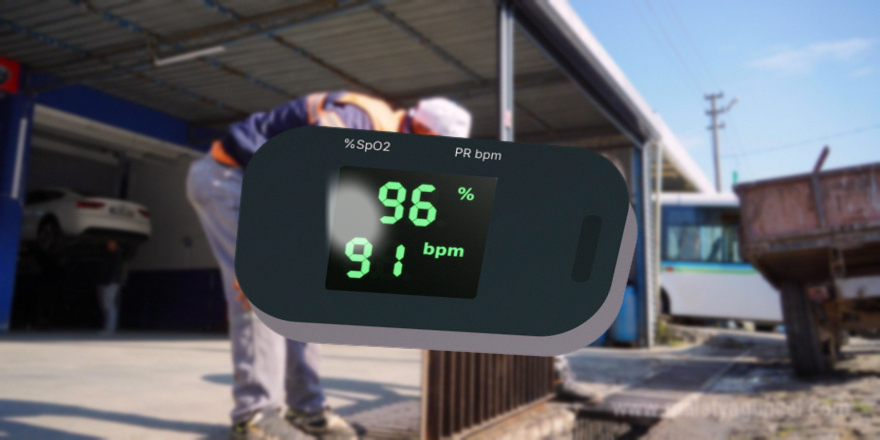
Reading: 91 (bpm)
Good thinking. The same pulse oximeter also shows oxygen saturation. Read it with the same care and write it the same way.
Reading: 96 (%)
